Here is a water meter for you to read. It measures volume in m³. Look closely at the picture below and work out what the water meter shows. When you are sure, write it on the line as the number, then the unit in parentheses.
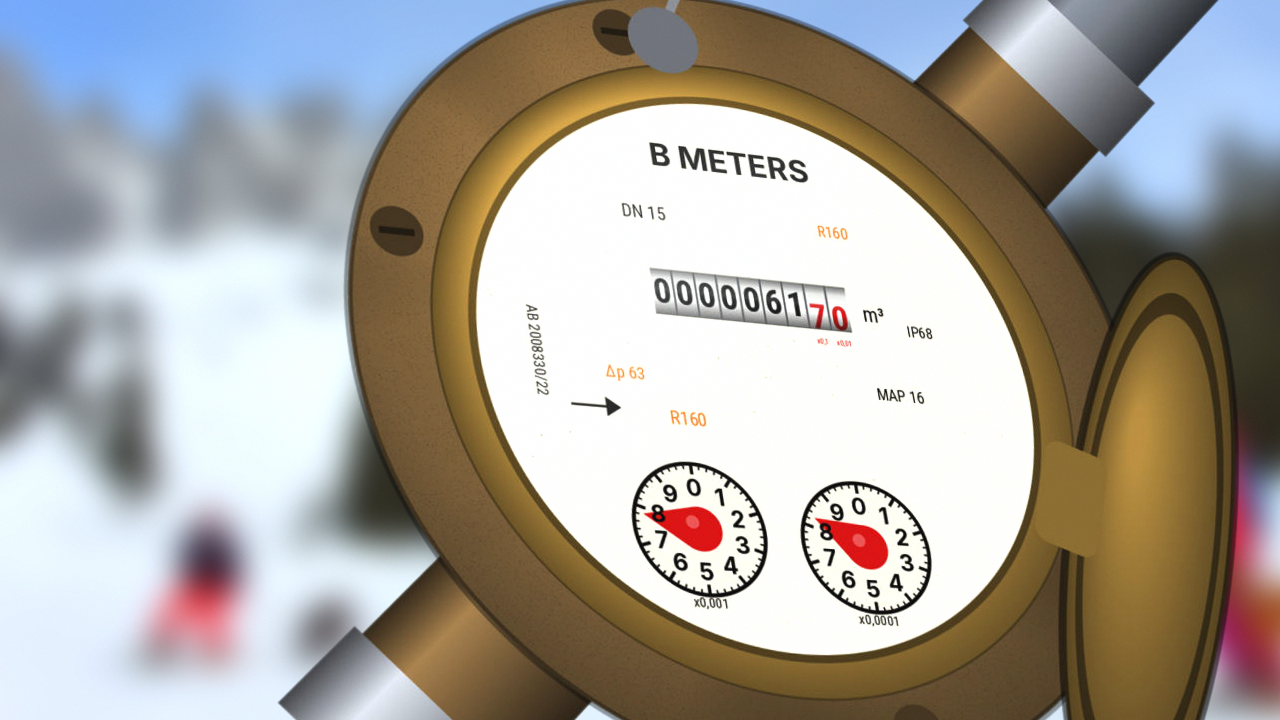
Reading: 61.6978 (m³)
